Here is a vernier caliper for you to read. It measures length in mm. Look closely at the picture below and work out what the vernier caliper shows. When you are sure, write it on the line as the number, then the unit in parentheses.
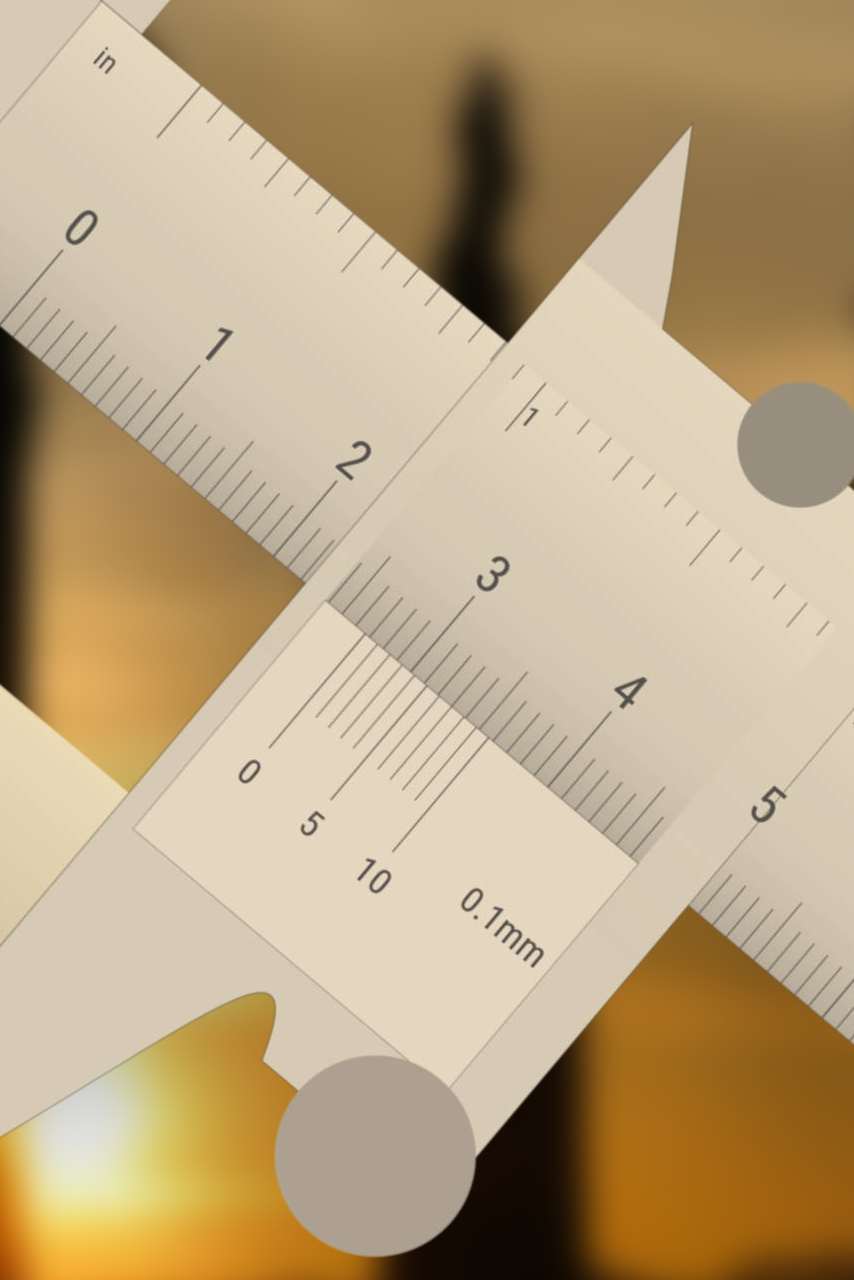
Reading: 26.7 (mm)
